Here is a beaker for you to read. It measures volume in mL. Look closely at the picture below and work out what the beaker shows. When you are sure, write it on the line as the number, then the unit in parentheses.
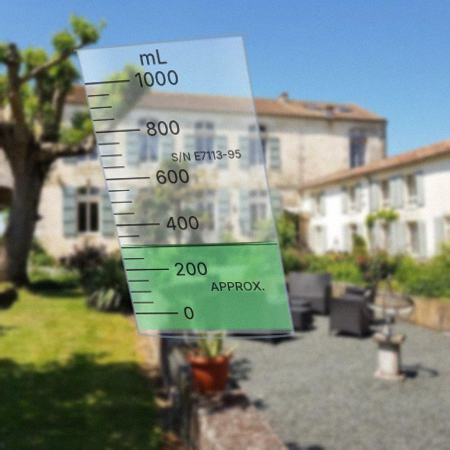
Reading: 300 (mL)
